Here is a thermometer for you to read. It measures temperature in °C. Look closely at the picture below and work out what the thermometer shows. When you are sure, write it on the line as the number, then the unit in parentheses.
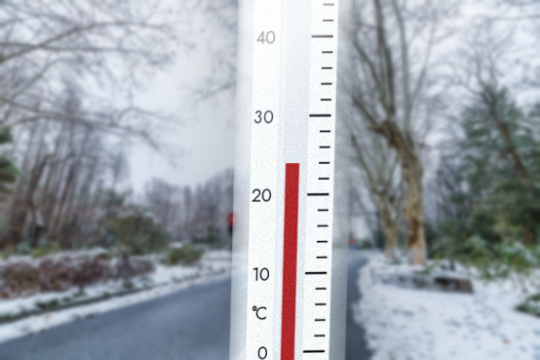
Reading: 24 (°C)
